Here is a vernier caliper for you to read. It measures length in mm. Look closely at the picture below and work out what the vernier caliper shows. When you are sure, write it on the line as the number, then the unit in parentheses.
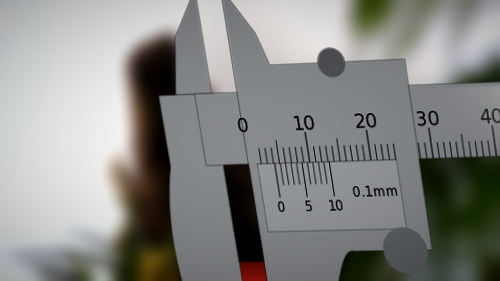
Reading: 4.2 (mm)
